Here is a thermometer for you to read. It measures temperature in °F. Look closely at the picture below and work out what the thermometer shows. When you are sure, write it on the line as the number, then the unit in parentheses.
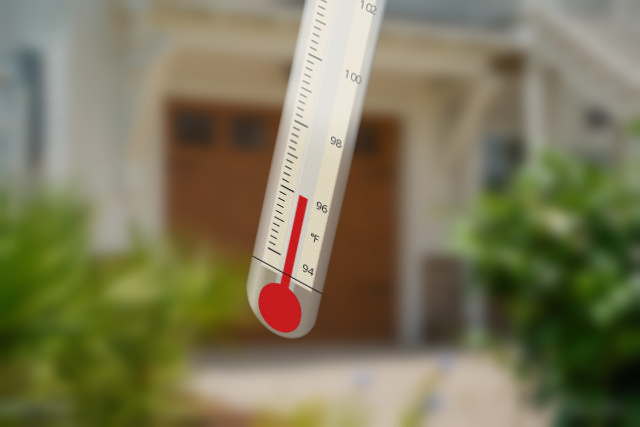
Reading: 96 (°F)
